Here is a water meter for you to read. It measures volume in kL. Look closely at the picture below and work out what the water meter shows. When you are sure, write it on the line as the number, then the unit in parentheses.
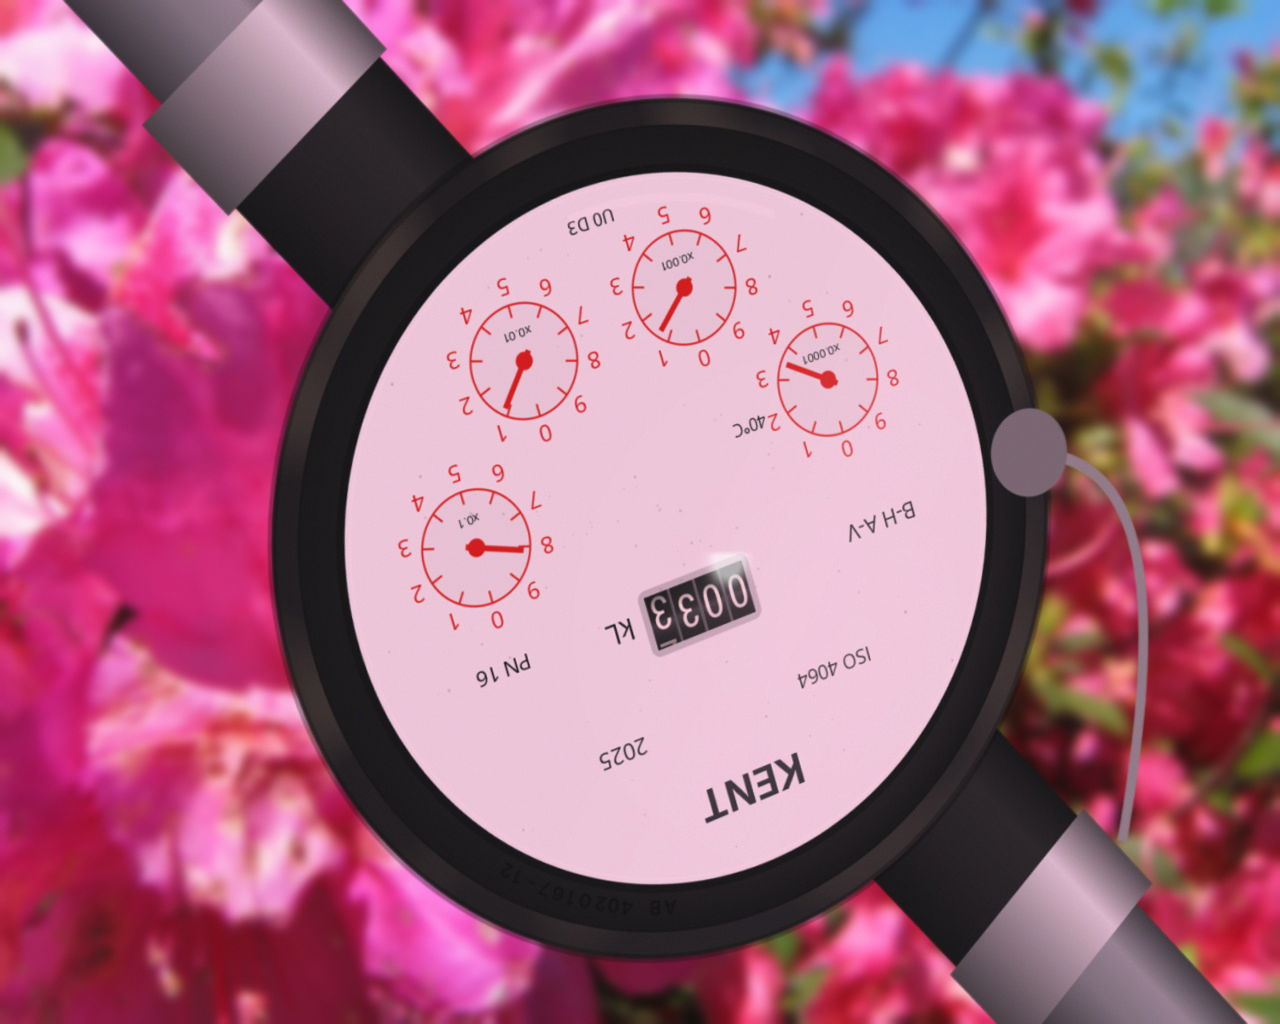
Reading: 32.8113 (kL)
